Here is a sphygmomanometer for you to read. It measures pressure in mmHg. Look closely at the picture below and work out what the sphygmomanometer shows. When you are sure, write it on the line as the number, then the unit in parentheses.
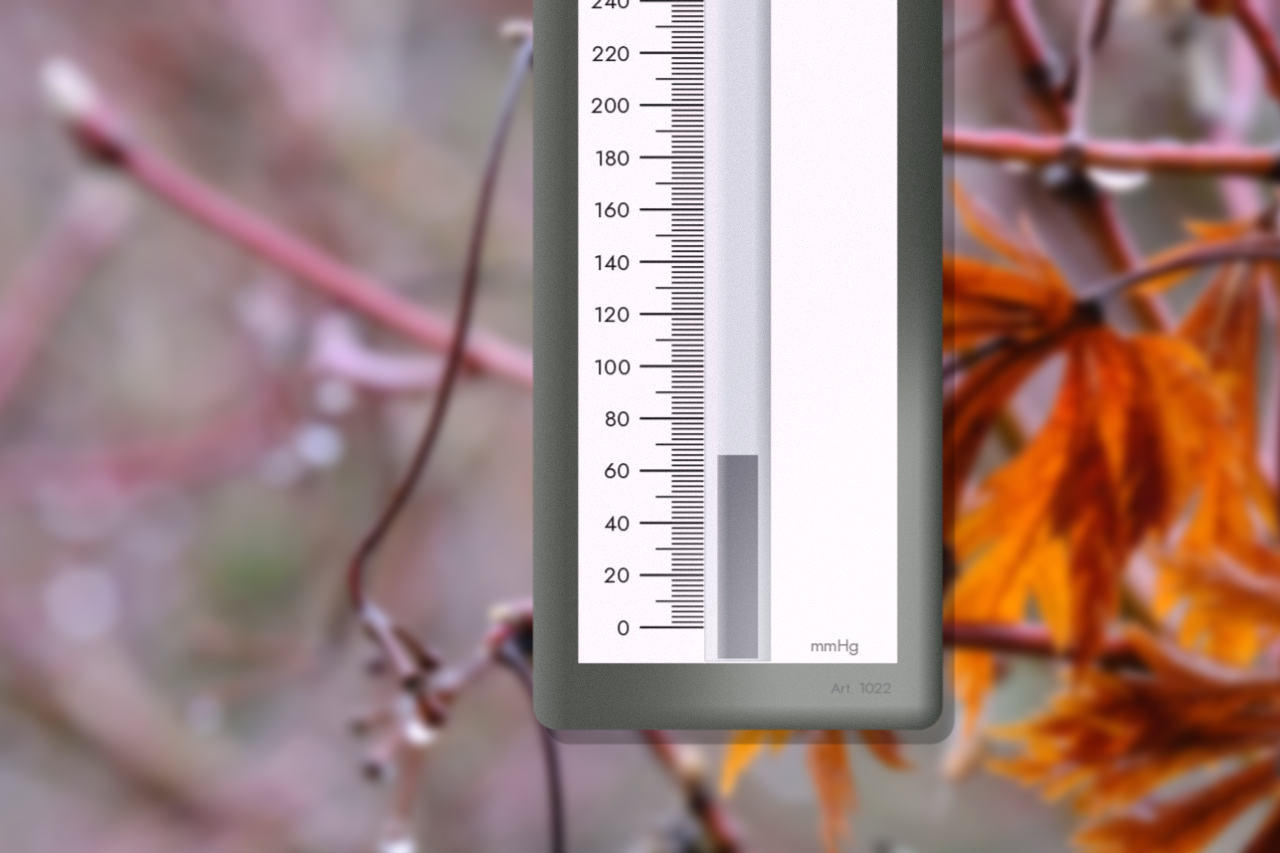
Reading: 66 (mmHg)
